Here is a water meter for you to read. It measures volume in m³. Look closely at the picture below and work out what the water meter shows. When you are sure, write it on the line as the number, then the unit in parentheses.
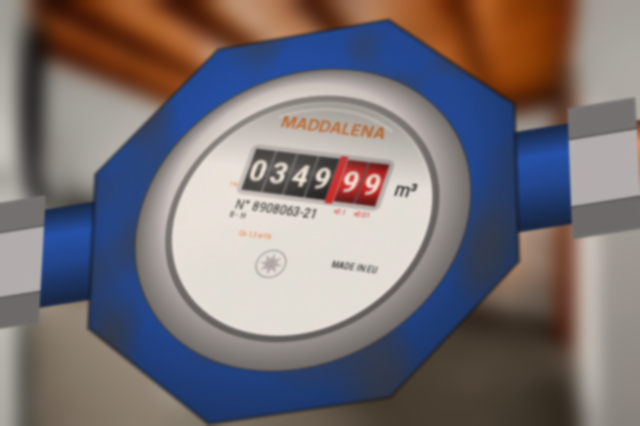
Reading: 349.99 (m³)
